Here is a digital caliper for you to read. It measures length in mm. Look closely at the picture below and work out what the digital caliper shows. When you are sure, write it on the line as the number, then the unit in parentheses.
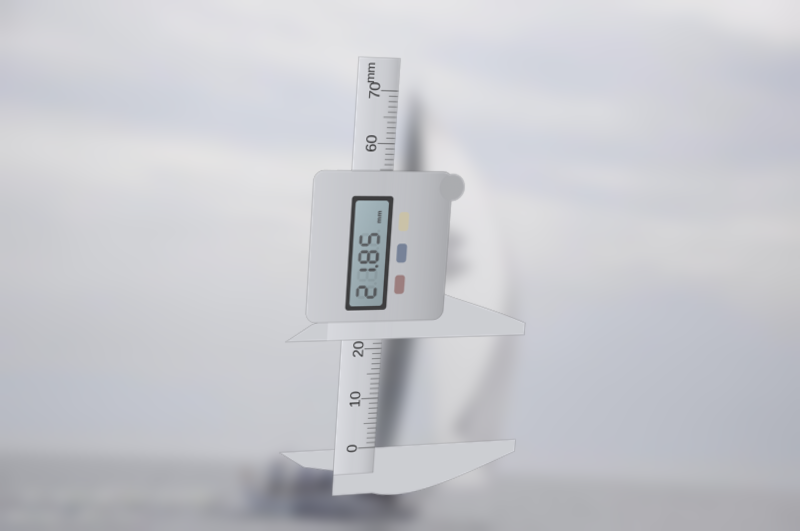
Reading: 21.85 (mm)
